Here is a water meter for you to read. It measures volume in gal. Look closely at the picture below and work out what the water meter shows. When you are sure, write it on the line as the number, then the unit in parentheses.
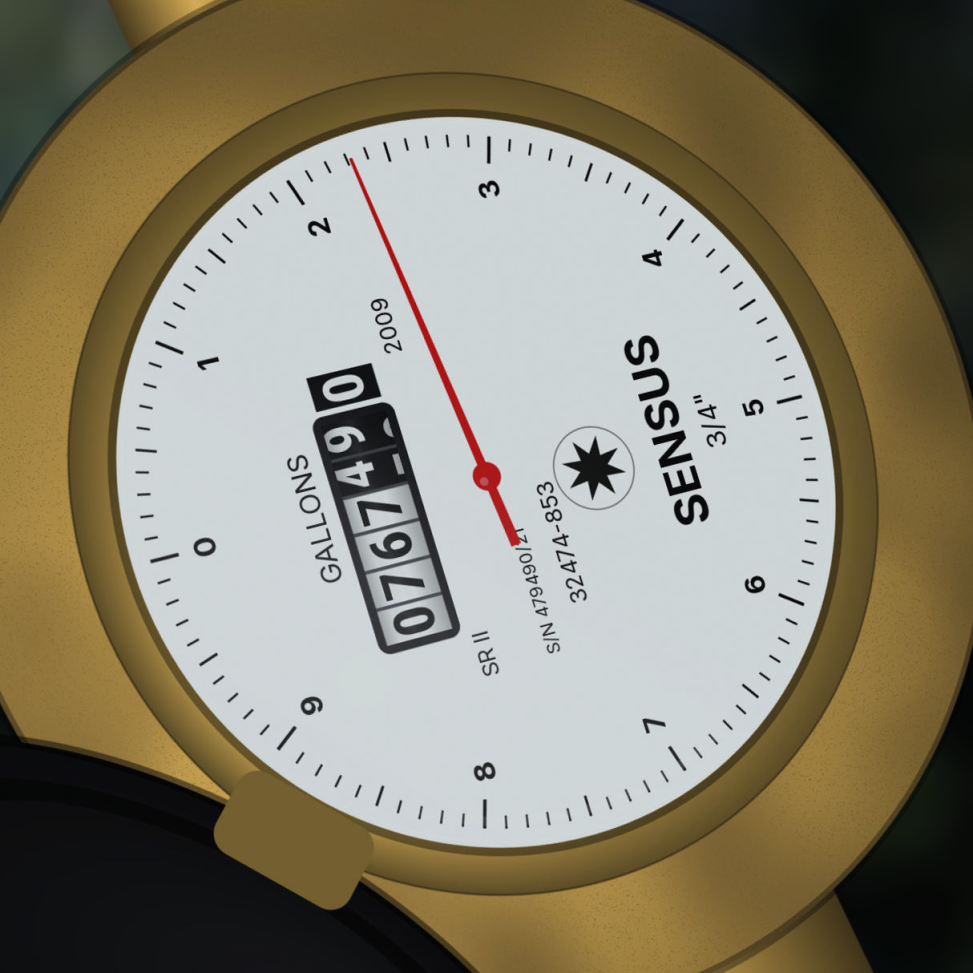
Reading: 767492.3 (gal)
